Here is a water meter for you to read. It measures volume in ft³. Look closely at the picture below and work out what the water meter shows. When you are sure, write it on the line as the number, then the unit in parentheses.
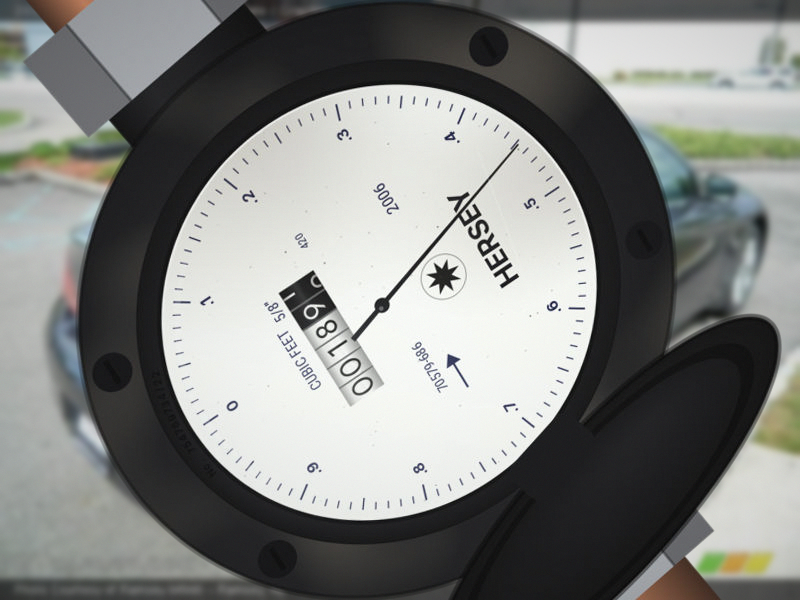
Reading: 1891.45 (ft³)
